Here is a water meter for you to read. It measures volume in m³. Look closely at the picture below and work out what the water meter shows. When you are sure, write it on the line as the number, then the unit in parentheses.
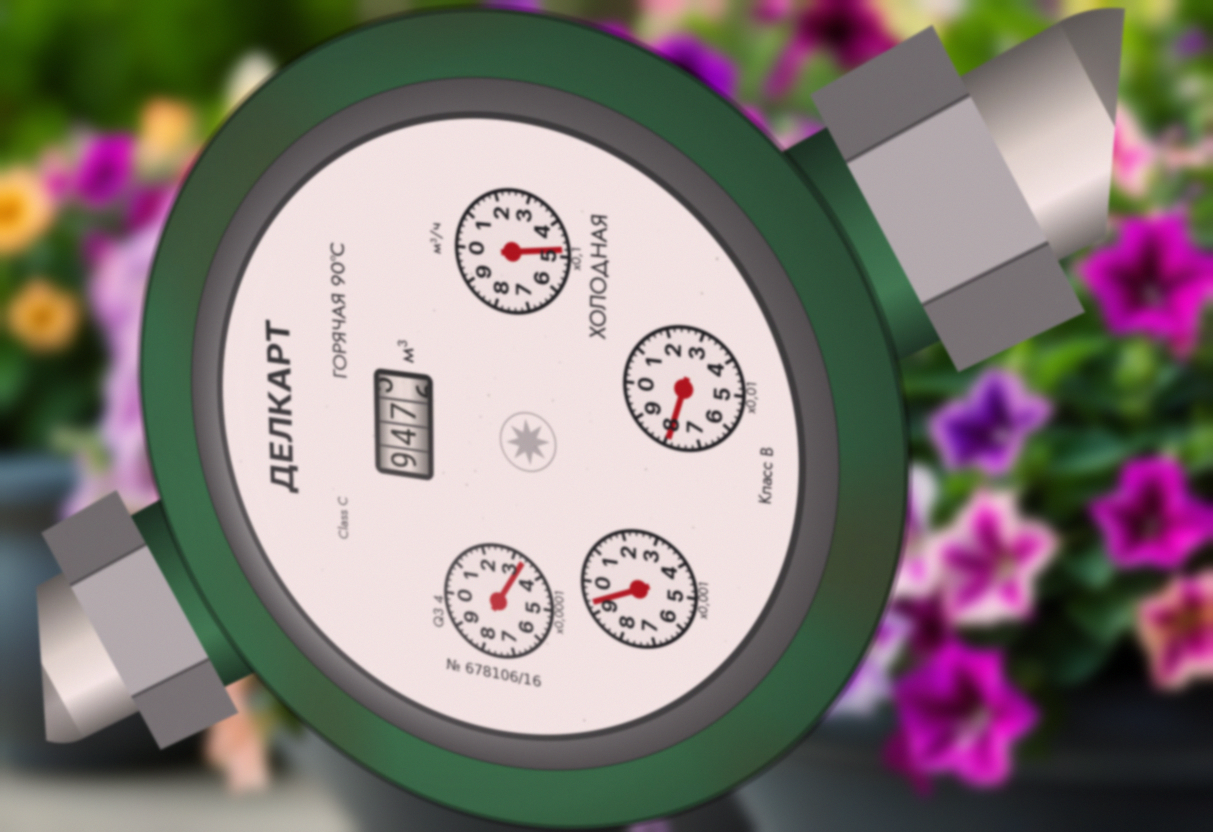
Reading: 9475.4793 (m³)
